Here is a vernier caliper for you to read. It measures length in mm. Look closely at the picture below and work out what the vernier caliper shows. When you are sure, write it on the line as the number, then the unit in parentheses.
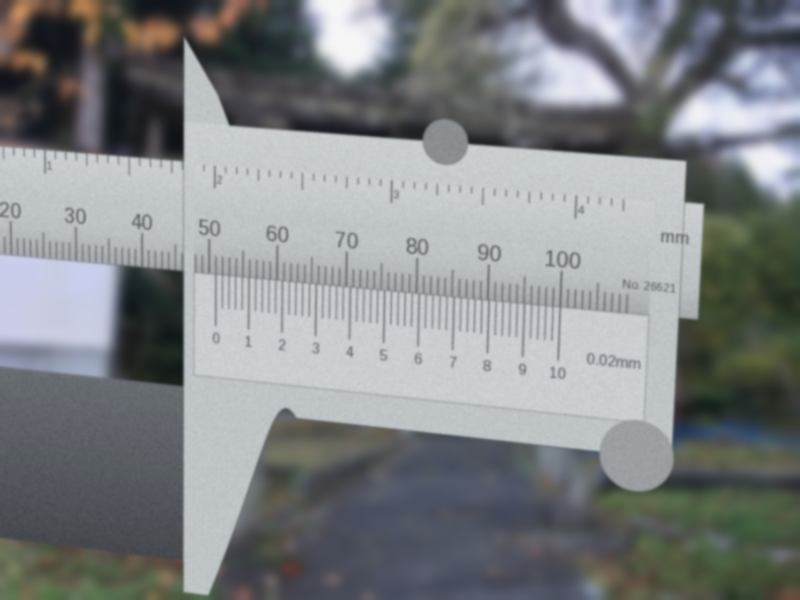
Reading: 51.0 (mm)
